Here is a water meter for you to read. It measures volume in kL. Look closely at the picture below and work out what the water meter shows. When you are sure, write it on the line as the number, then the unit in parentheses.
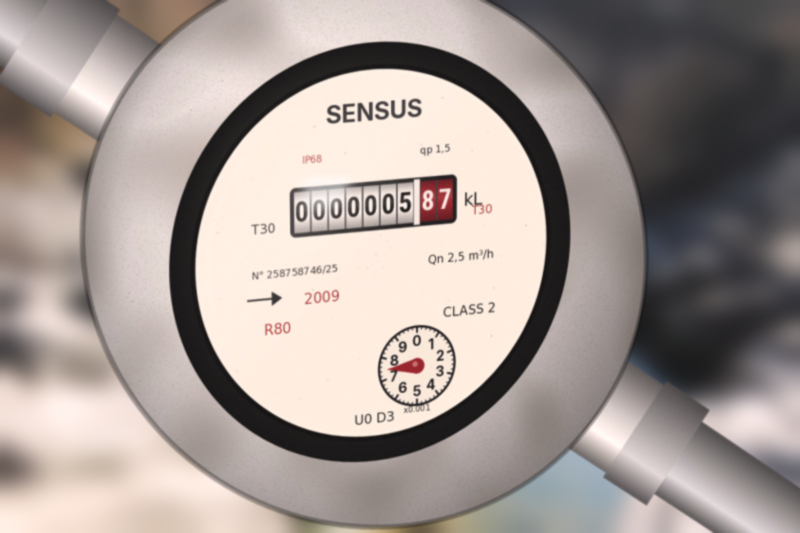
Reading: 5.877 (kL)
